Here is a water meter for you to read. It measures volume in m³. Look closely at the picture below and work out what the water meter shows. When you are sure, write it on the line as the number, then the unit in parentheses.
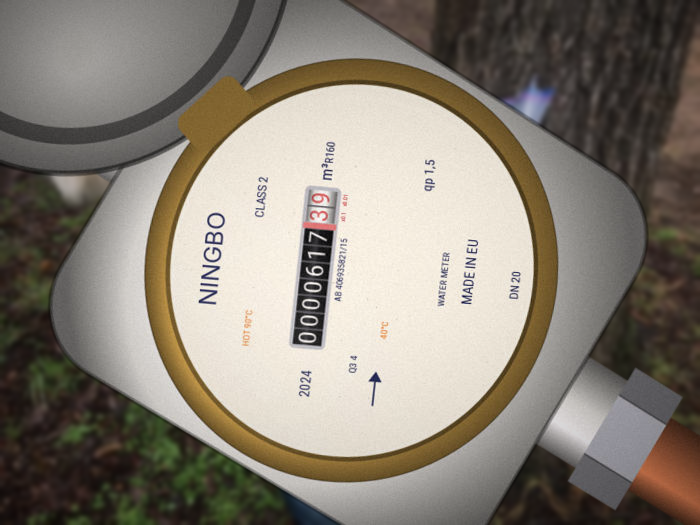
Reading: 617.39 (m³)
